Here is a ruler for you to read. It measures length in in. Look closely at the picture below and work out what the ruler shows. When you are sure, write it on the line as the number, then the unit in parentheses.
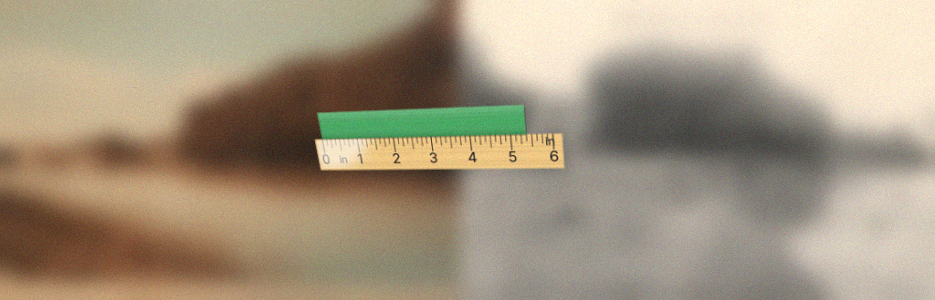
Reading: 5.375 (in)
